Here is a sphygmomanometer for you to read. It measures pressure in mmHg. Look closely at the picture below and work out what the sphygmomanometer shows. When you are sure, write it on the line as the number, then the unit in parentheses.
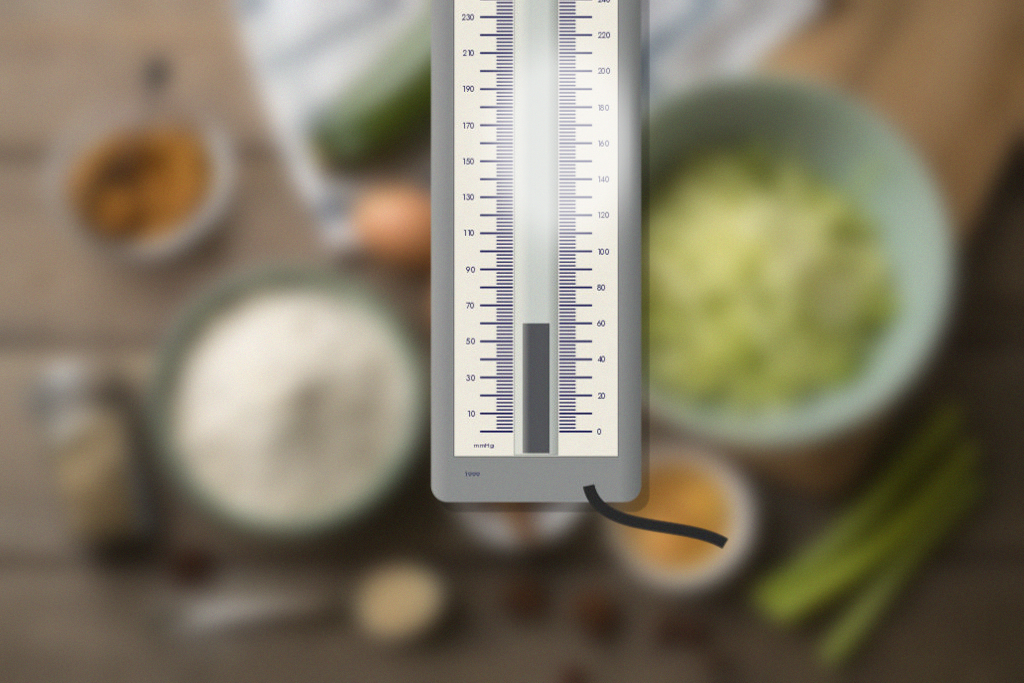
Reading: 60 (mmHg)
